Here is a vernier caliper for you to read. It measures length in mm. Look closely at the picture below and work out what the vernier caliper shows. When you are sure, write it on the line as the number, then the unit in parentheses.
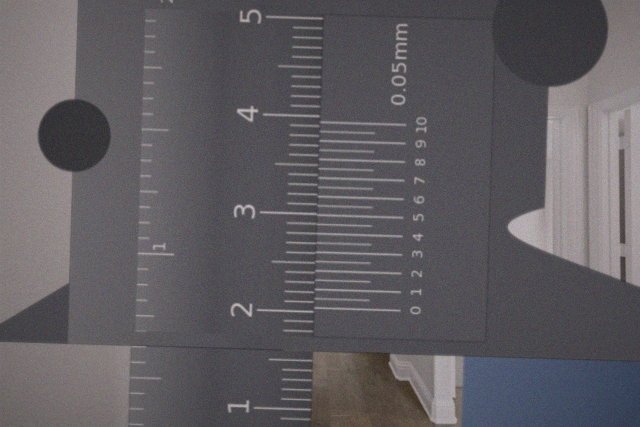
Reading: 20.4 (mm)
